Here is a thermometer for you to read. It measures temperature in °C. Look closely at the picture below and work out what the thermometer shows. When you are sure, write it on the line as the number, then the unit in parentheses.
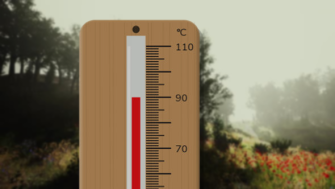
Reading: 90 (°C)
